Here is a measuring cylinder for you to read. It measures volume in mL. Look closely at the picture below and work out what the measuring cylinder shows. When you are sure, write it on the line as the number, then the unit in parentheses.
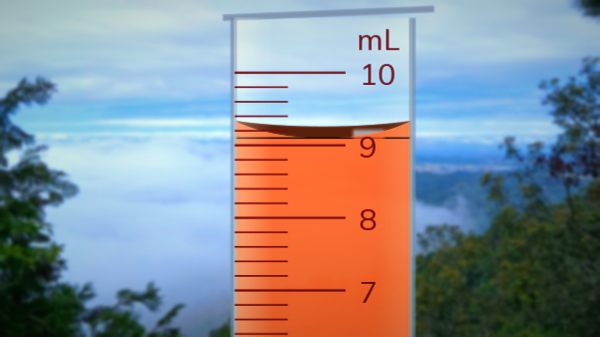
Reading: 9.1 (mL)
